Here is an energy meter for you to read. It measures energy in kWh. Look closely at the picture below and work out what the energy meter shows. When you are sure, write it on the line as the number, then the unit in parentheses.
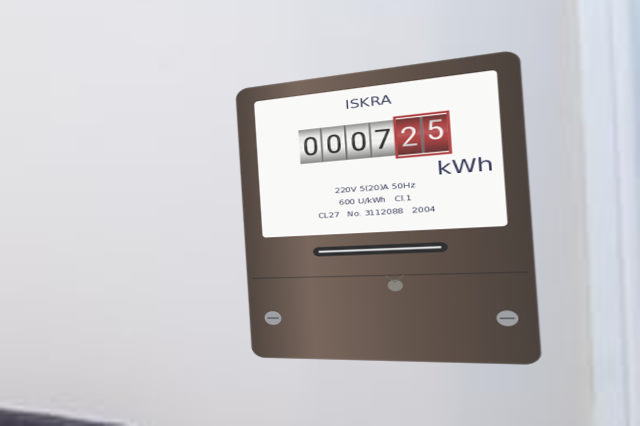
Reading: 7.25 (kWh)
